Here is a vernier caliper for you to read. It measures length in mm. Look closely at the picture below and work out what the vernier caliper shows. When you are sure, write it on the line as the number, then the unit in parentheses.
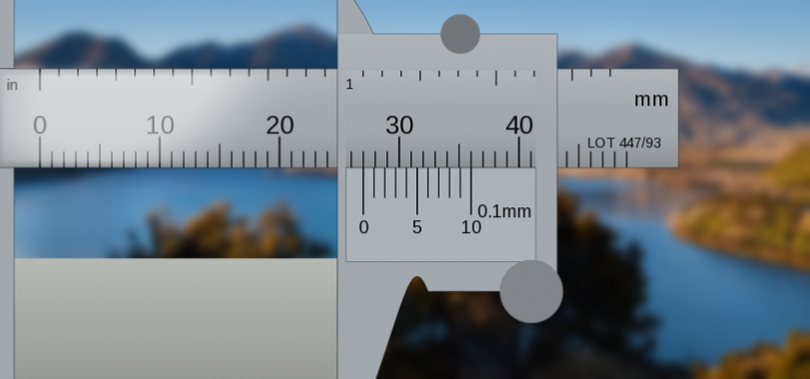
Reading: 27.0 (mm)
